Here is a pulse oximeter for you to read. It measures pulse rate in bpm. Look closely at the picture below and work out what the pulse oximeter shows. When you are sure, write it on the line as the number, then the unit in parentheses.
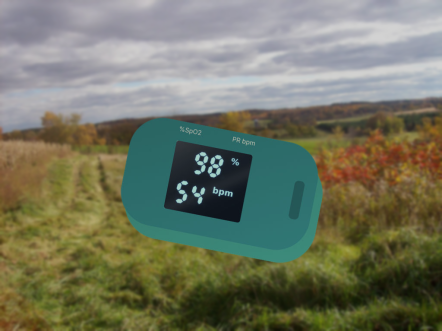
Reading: 54 (bpm)
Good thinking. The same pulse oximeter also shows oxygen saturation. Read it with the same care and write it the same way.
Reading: 98 (%)
